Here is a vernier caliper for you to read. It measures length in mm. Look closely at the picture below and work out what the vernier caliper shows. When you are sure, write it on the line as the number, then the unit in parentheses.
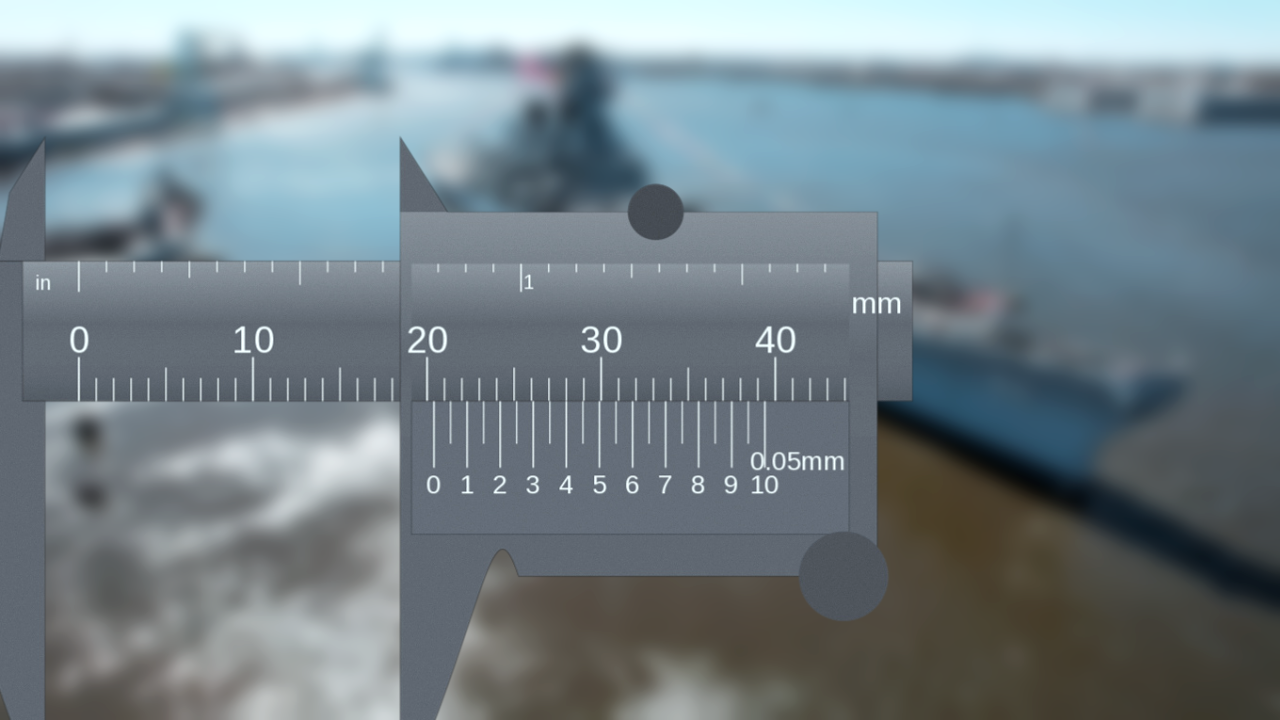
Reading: 20.4 (mm)
